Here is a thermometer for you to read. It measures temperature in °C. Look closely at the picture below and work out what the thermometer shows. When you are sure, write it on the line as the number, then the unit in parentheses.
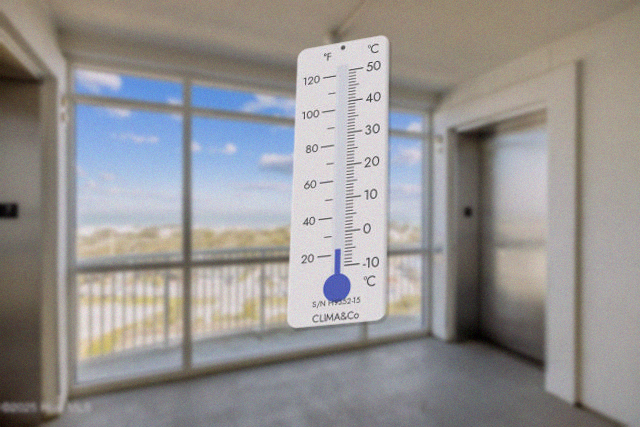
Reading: -5 (°C)
